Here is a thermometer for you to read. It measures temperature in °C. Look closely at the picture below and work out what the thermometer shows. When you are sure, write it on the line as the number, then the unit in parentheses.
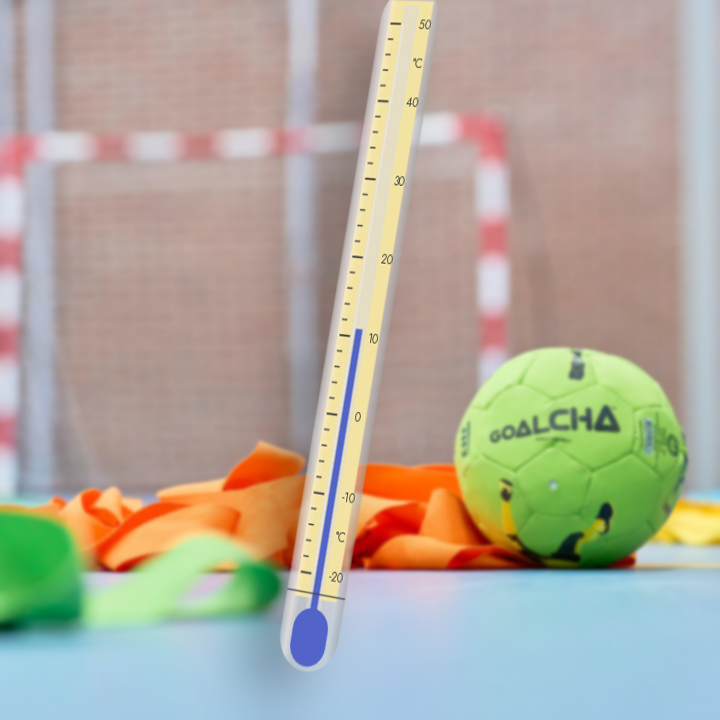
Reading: 11 (°C)
